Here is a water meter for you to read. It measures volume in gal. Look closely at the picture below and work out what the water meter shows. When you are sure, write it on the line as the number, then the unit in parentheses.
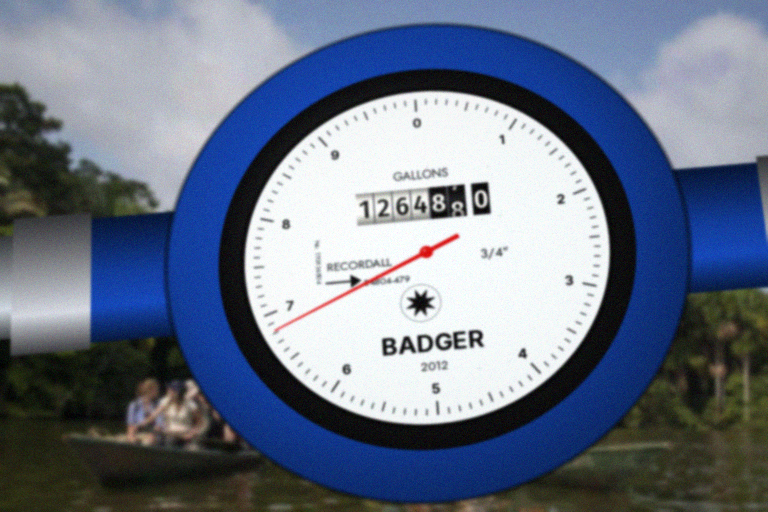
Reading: 1264876.8 (gal)
